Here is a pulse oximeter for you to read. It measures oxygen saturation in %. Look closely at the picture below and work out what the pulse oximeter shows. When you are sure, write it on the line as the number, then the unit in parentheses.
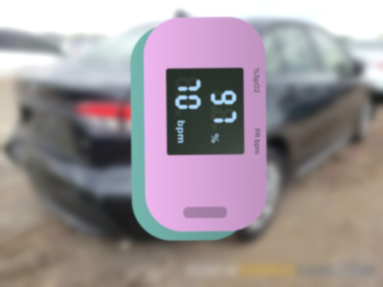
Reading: 97 (%)
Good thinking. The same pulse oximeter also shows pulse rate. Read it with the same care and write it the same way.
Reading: 70 (bpm)
